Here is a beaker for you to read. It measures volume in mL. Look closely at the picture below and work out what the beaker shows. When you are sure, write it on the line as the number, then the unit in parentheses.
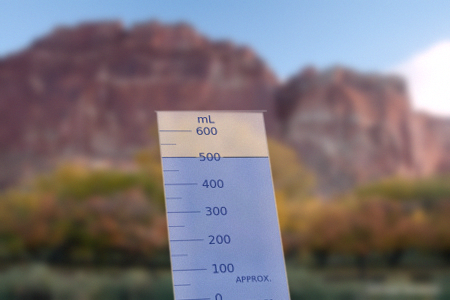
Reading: 500 (mL)
